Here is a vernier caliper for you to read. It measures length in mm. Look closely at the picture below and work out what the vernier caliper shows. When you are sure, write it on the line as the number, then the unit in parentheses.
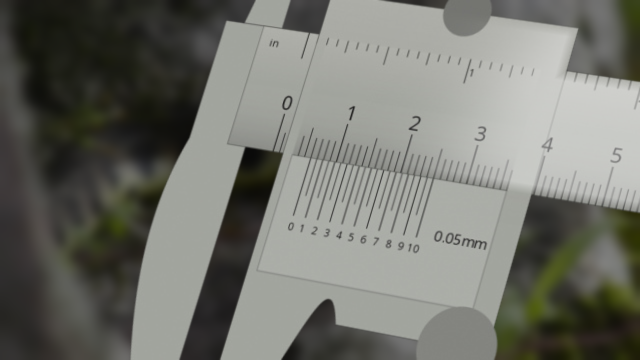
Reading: 6.0 (mm)
